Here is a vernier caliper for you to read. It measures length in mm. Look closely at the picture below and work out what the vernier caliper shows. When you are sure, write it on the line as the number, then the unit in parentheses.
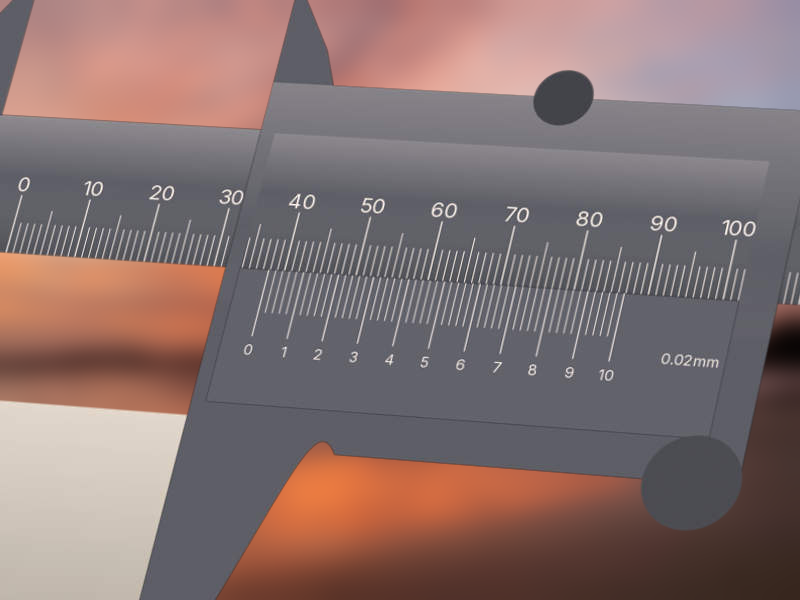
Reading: 37.8 (mm)
